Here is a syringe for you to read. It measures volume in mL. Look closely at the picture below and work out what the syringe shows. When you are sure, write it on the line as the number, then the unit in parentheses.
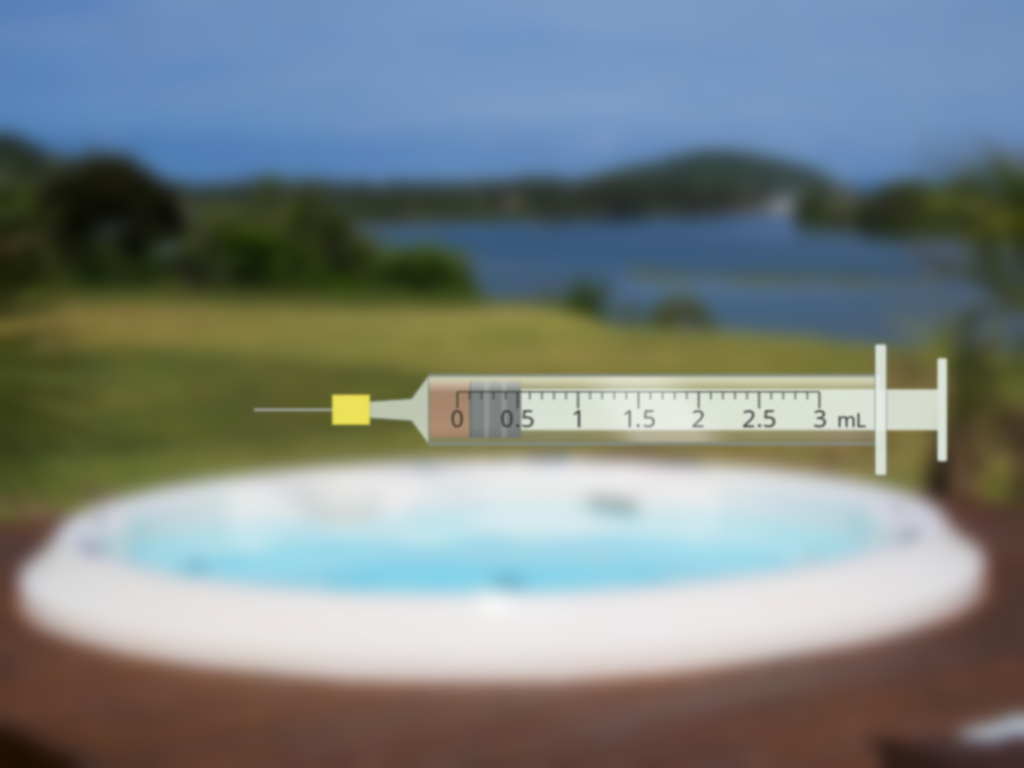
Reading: 0.1 (mL)
